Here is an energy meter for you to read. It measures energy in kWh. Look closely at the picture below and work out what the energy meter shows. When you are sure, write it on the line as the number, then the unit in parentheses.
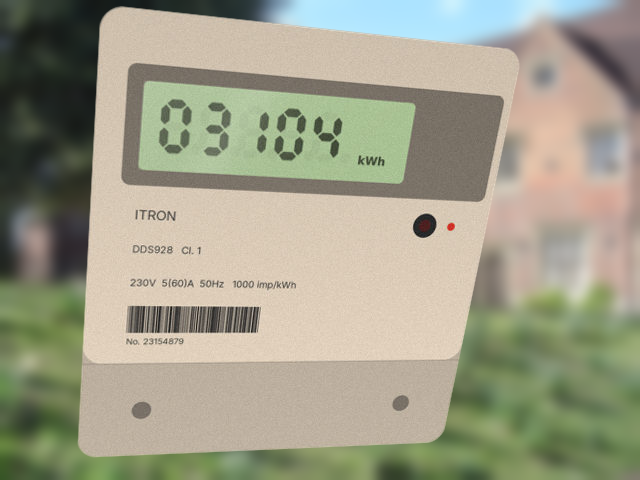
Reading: 3104 (kWh)
